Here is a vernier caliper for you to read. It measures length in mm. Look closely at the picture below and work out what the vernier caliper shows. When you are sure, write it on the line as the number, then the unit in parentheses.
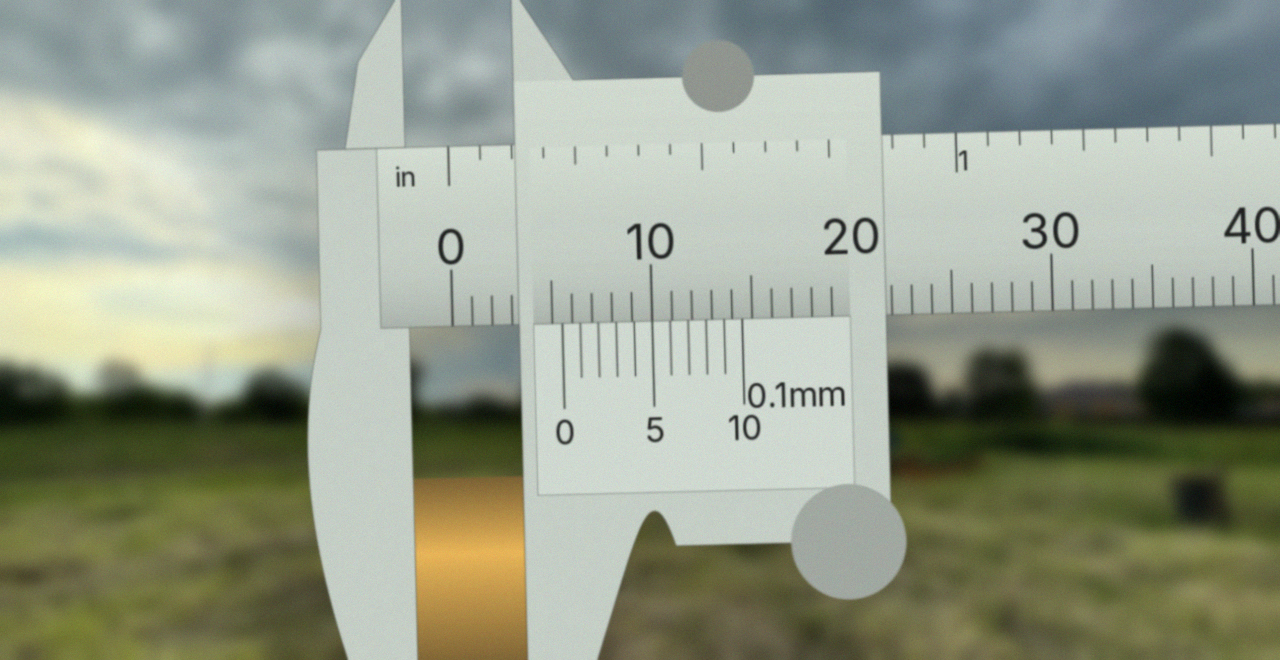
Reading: 5.5 (mm)
